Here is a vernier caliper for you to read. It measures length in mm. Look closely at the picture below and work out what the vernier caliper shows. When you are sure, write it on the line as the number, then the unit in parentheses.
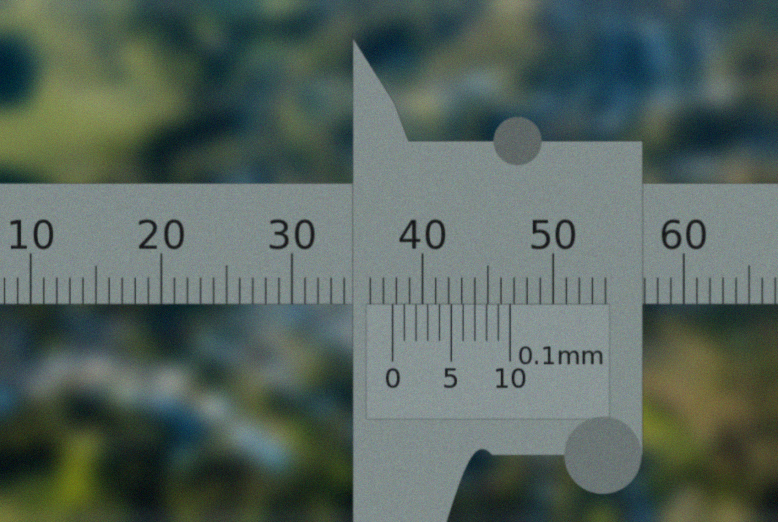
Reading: 37.7 (mm)
